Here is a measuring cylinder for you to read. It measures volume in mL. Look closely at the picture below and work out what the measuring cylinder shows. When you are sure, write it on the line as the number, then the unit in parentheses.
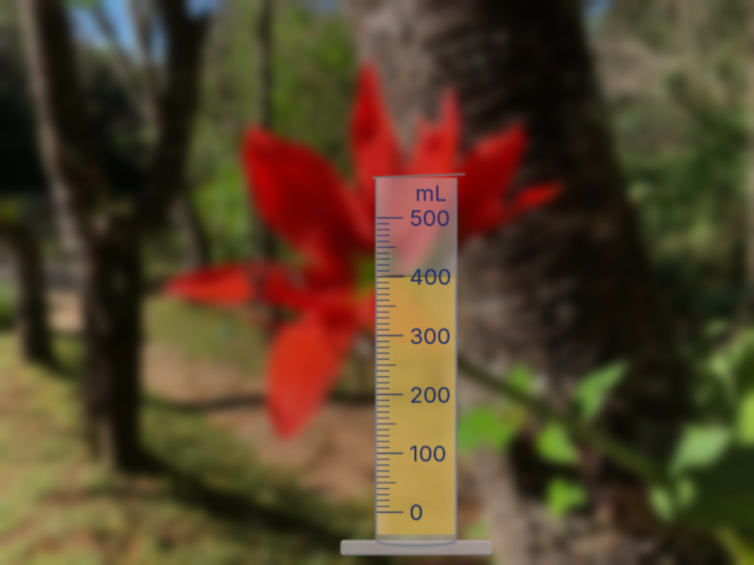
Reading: 400 (mL)
